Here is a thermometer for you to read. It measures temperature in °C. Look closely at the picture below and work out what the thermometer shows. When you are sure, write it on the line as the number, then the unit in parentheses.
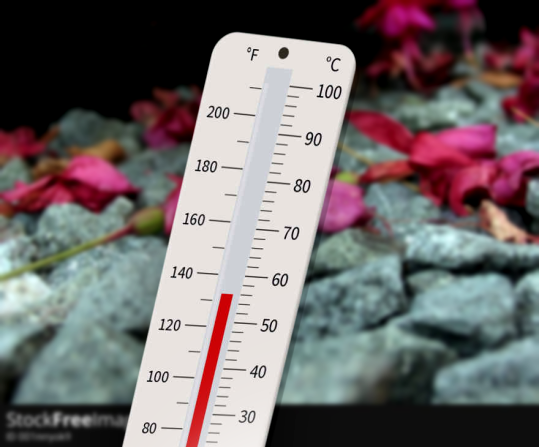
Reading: 56 (°C)
